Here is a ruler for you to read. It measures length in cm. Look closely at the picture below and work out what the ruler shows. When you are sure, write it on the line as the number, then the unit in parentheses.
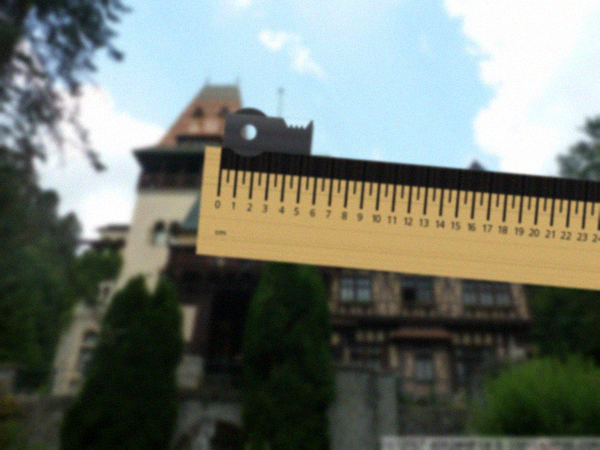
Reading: 5.5 (cm)
